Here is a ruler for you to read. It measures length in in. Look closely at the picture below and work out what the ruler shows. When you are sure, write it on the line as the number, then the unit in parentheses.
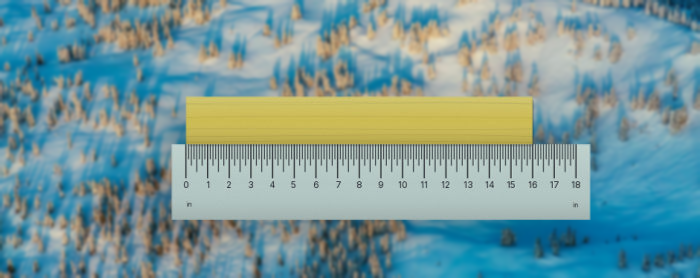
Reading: 16 (in)
